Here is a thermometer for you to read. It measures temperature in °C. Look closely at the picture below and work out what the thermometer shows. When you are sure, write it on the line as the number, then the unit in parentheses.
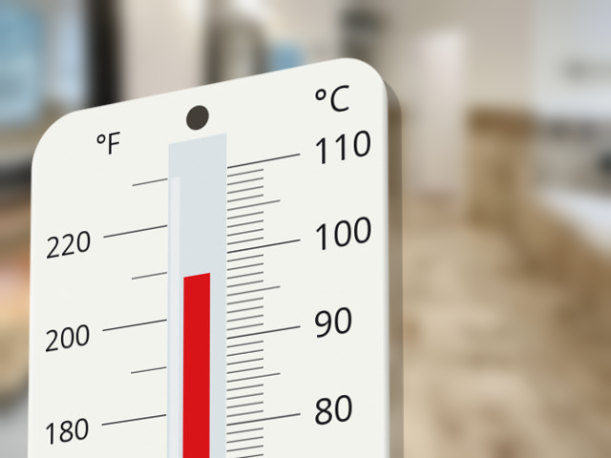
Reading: 98 (°C)
